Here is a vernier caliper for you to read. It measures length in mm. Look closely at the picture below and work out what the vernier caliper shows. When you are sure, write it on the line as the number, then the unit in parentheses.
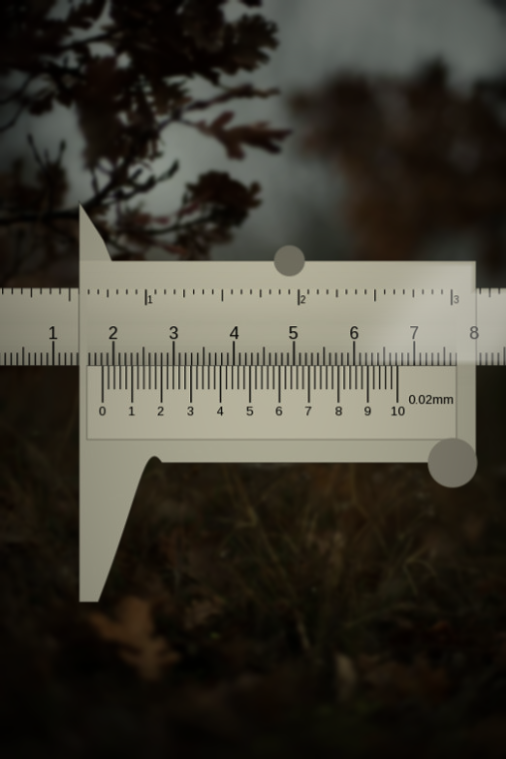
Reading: 18.2 (mm)
